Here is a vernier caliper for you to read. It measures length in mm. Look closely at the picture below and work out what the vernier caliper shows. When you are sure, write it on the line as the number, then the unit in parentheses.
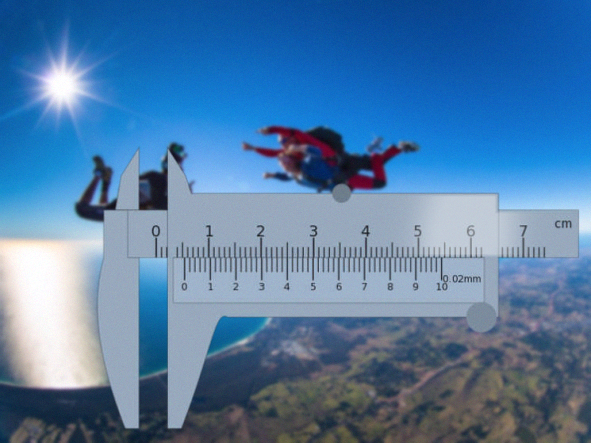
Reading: 5.4 (mm)
